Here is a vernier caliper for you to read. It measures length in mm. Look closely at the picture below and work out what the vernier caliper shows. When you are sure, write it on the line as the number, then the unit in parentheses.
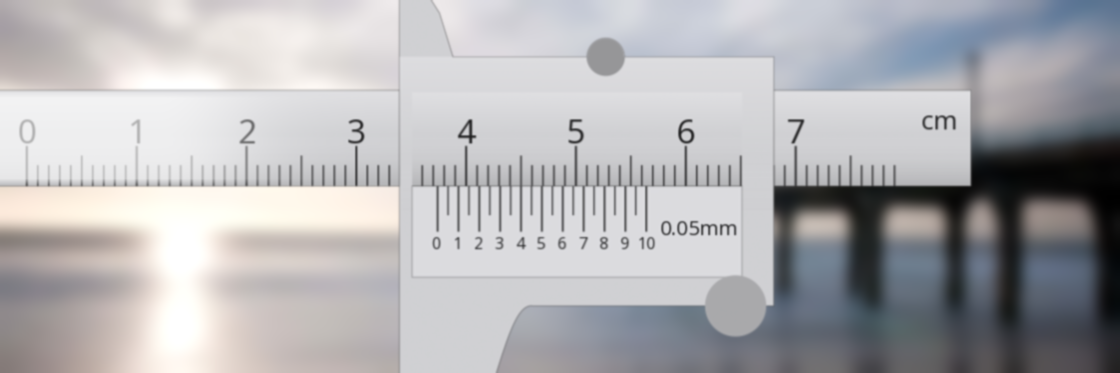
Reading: 37.4 (mm)
